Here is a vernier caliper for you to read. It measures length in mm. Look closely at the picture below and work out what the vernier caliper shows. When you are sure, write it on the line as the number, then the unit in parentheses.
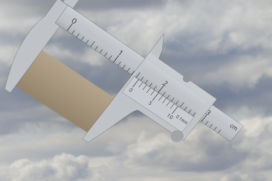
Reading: 15.6 (mm)
